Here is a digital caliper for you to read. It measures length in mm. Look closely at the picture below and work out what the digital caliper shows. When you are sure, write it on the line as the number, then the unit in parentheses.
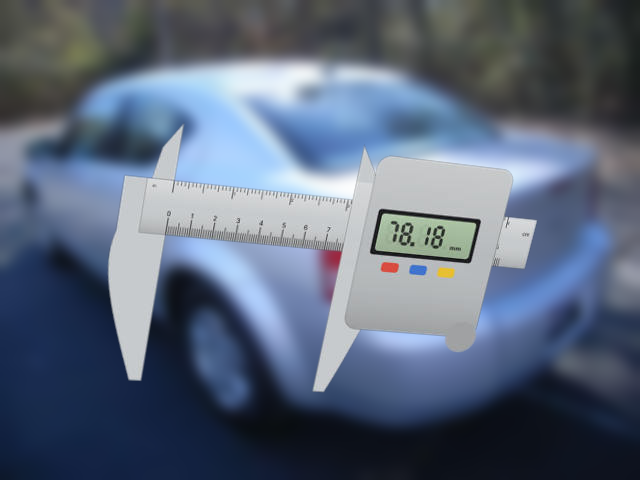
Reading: 78.18 (mm)
